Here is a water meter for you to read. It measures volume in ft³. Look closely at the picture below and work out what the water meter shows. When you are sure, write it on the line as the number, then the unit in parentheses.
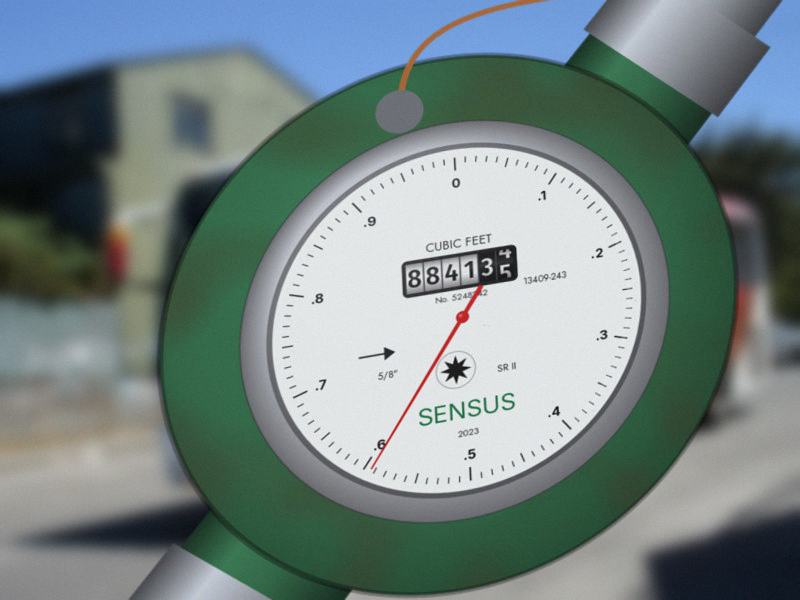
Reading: 884134.59 (ft³)
